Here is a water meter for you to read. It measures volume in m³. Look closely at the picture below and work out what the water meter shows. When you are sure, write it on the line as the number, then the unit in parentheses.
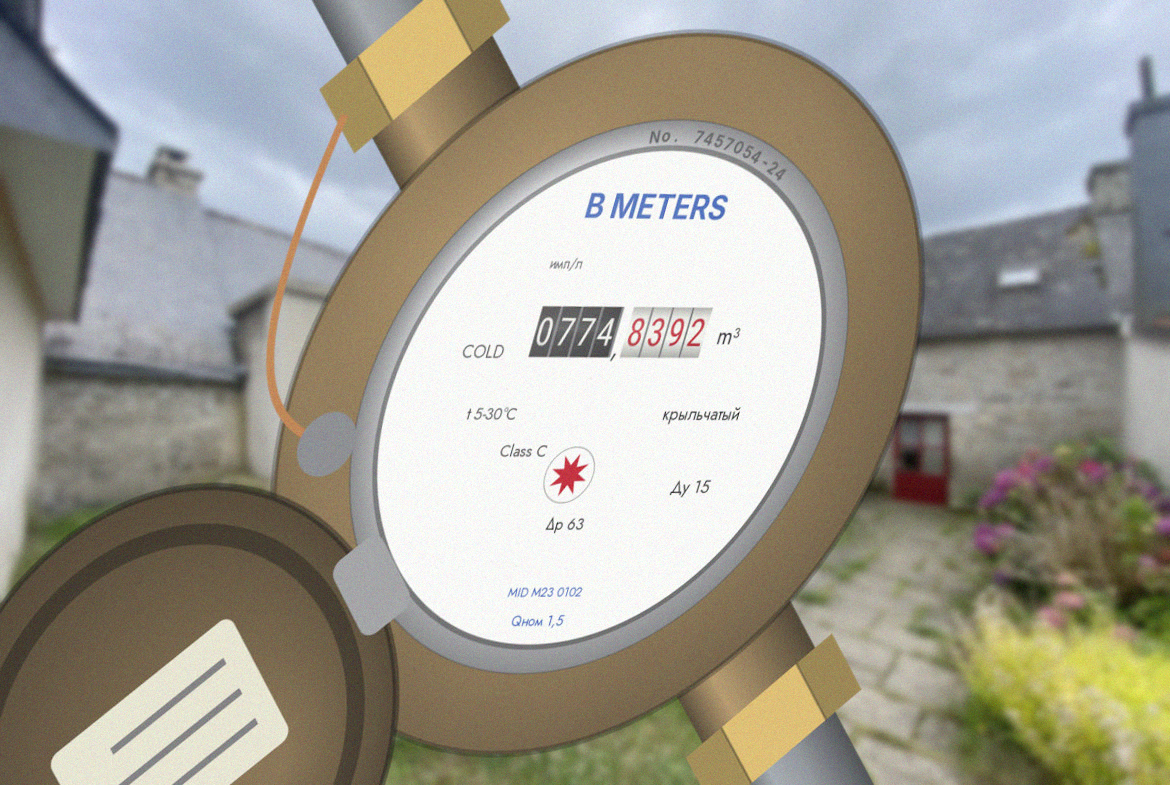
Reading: 774.8392 (m³)
